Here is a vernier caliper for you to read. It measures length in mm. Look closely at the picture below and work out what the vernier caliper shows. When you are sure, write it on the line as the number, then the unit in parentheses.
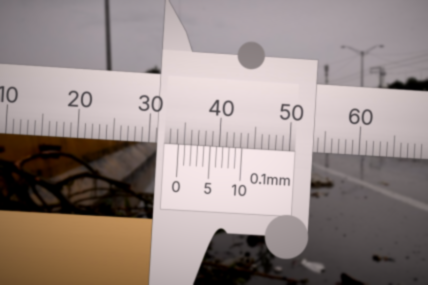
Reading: 34.2 (mm)
